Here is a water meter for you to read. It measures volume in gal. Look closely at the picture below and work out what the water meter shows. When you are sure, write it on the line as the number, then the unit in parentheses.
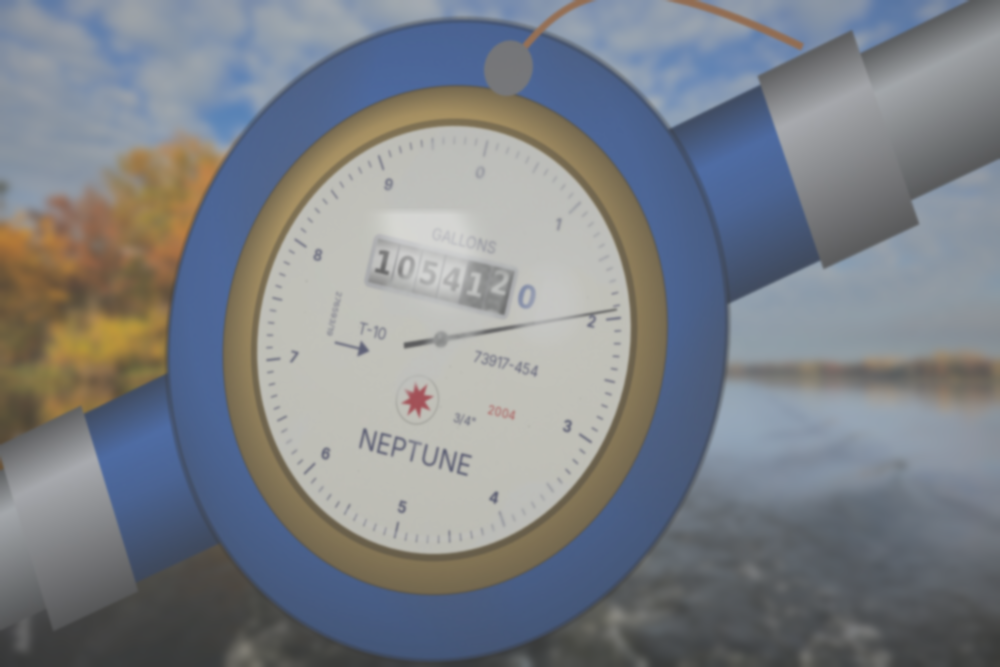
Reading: 1054121.9 (gal)
